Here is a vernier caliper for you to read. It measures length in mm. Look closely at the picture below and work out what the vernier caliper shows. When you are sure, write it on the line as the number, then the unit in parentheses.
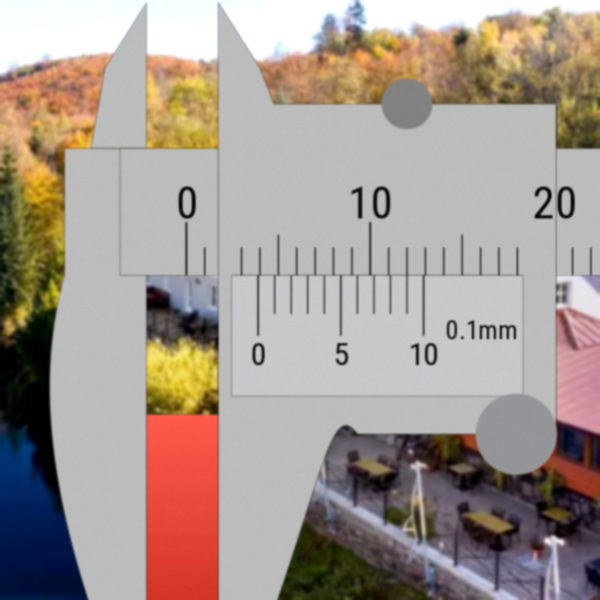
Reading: 3.9 (mm)
